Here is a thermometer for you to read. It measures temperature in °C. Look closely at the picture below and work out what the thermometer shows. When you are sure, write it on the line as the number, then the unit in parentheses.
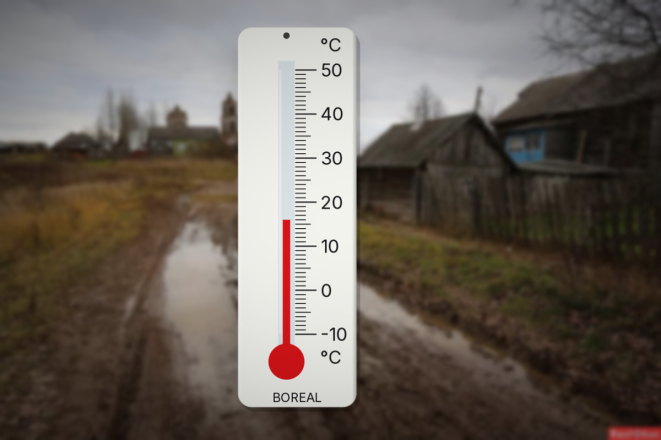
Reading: 16 (°C)
